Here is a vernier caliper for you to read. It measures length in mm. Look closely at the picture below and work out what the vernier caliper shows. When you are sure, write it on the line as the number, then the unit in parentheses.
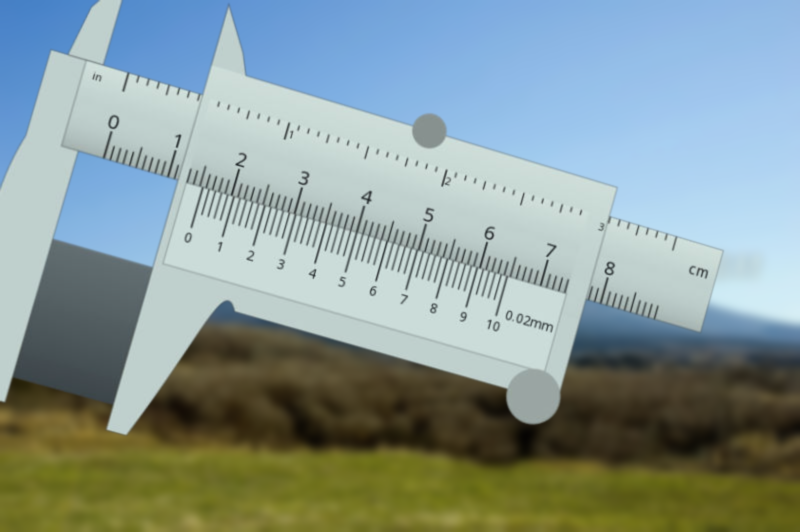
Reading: 15.5 (mm)
